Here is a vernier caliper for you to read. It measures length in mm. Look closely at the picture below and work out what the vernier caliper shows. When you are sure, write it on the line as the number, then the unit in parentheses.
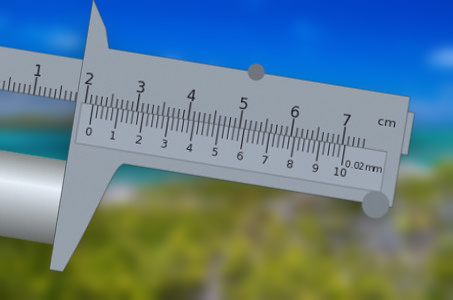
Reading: 21.5 (mm)
